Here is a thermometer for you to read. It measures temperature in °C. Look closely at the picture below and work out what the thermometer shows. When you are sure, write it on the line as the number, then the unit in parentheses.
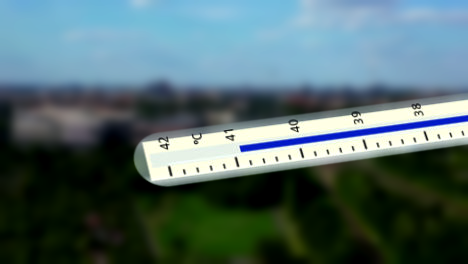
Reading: 40.9 (°C)
